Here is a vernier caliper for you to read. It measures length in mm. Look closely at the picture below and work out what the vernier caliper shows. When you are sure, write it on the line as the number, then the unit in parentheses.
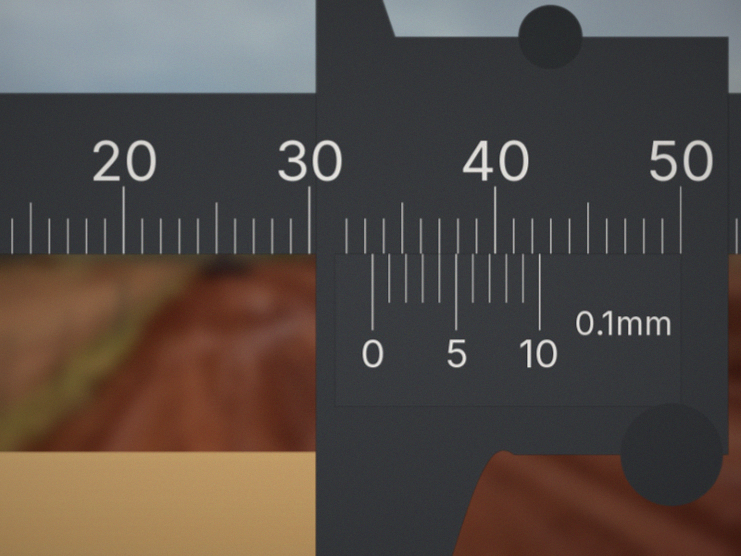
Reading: 33.4 (mm)
